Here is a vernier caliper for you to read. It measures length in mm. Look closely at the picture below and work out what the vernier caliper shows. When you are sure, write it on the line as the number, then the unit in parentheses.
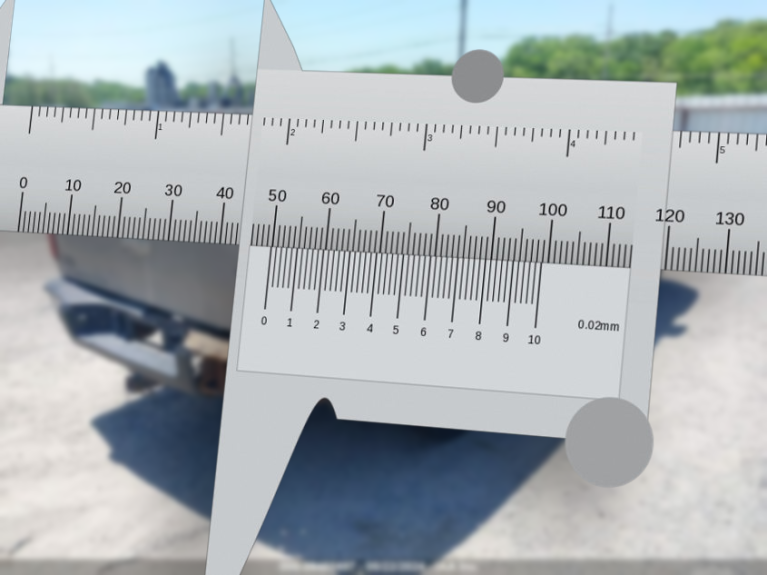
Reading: 49.8 (mm)
